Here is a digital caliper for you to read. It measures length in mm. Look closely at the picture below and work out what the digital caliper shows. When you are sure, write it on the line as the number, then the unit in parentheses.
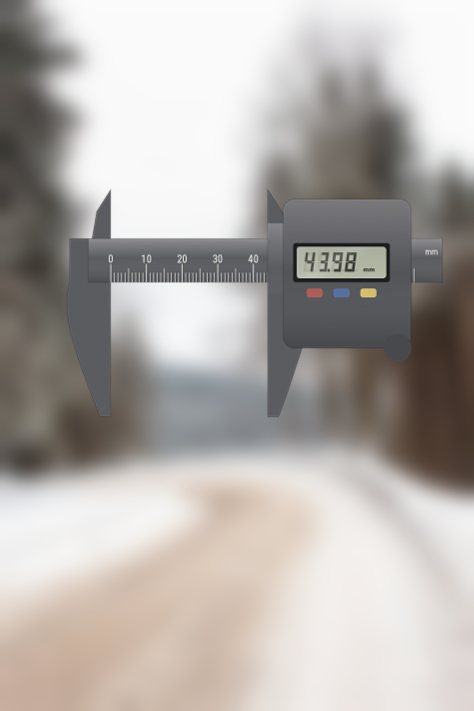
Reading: 43.98 (mm)
